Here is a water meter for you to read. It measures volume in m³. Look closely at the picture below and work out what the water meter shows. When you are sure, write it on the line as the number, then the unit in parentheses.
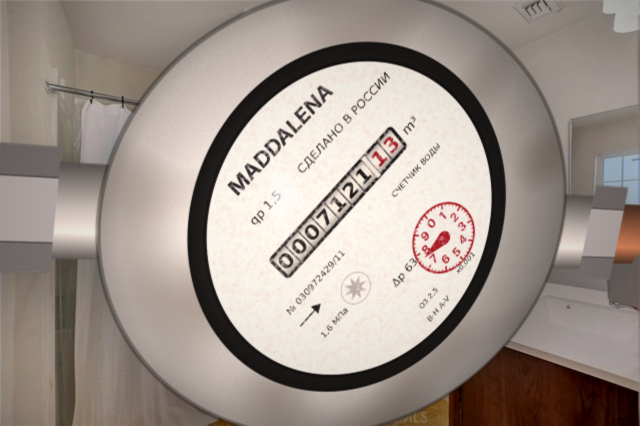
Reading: 7121.137 (m³)
